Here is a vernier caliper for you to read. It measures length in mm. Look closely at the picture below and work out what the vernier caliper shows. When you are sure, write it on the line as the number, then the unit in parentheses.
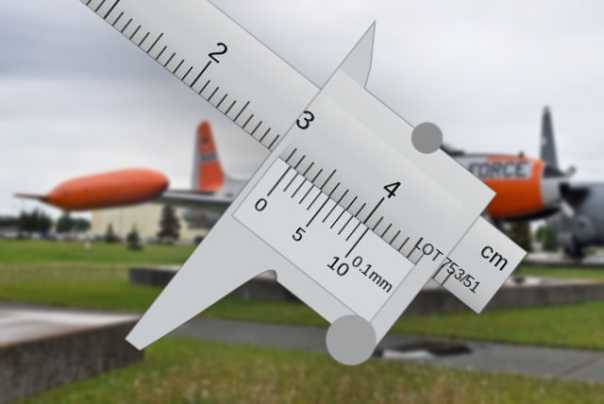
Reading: 31.6 (mm)
